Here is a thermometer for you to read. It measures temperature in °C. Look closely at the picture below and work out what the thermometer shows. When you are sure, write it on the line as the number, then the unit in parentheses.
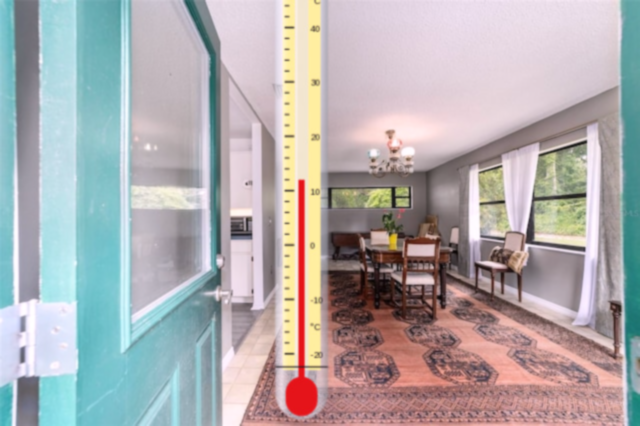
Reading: 12 (°C)
